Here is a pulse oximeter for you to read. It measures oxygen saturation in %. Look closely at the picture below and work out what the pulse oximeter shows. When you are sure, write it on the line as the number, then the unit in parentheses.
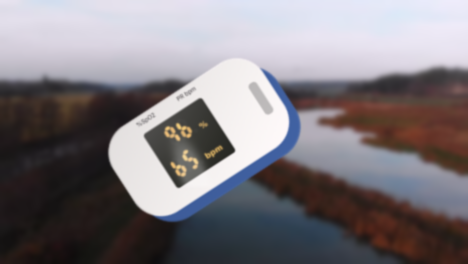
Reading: 96 (%)
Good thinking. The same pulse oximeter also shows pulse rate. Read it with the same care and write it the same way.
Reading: 65 (bpm)
